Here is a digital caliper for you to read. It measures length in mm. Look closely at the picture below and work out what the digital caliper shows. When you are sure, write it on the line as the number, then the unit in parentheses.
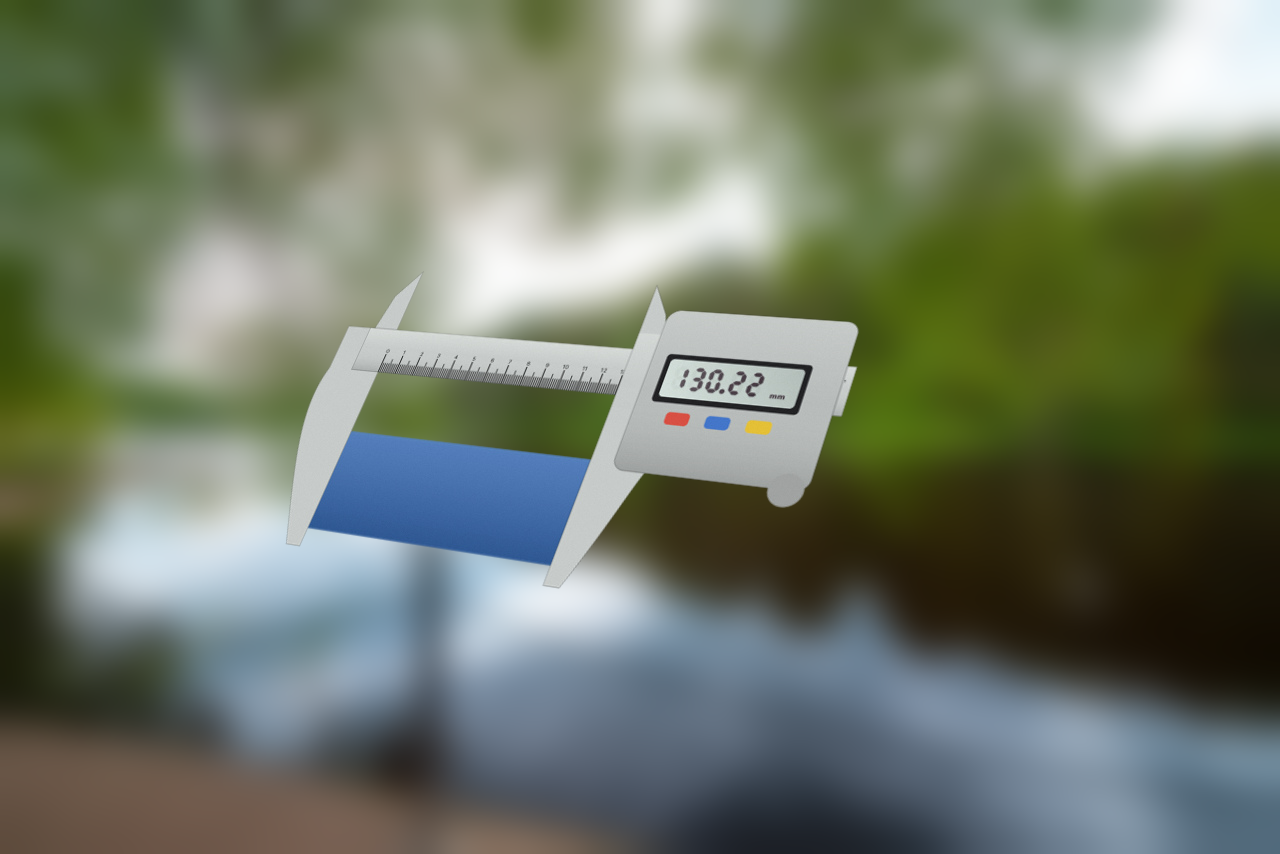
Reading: 130.22 (mm)
